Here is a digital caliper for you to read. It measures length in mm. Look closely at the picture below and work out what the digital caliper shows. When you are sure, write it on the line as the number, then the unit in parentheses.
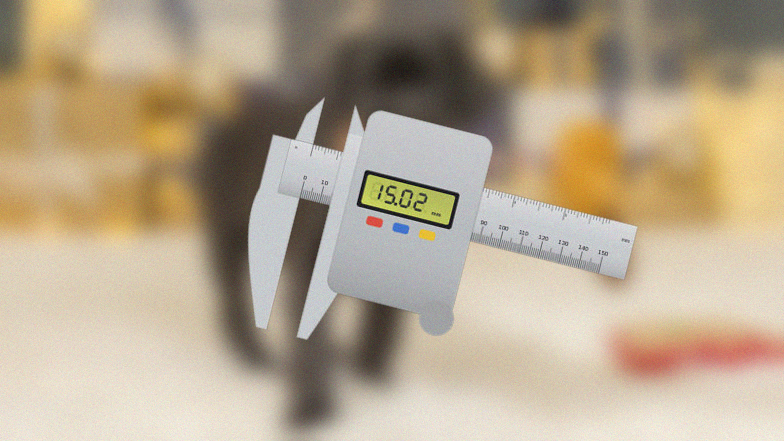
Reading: 15.02 (mm)
